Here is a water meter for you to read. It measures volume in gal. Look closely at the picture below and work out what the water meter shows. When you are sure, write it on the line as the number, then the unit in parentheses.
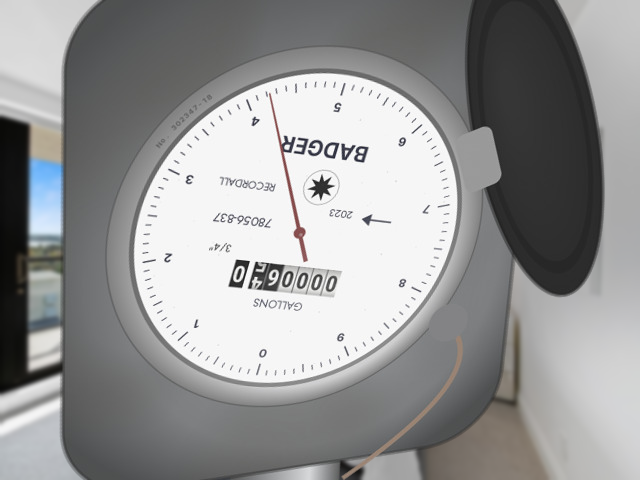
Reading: 644.2 (gal)
